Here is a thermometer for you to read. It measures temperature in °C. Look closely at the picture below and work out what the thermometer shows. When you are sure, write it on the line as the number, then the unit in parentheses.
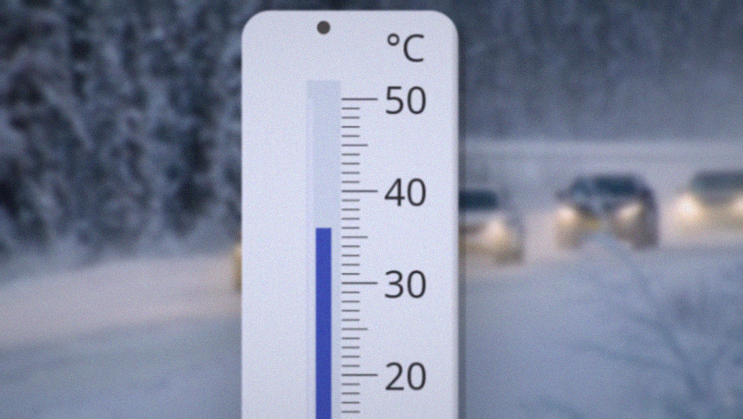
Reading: 36 (°C)
